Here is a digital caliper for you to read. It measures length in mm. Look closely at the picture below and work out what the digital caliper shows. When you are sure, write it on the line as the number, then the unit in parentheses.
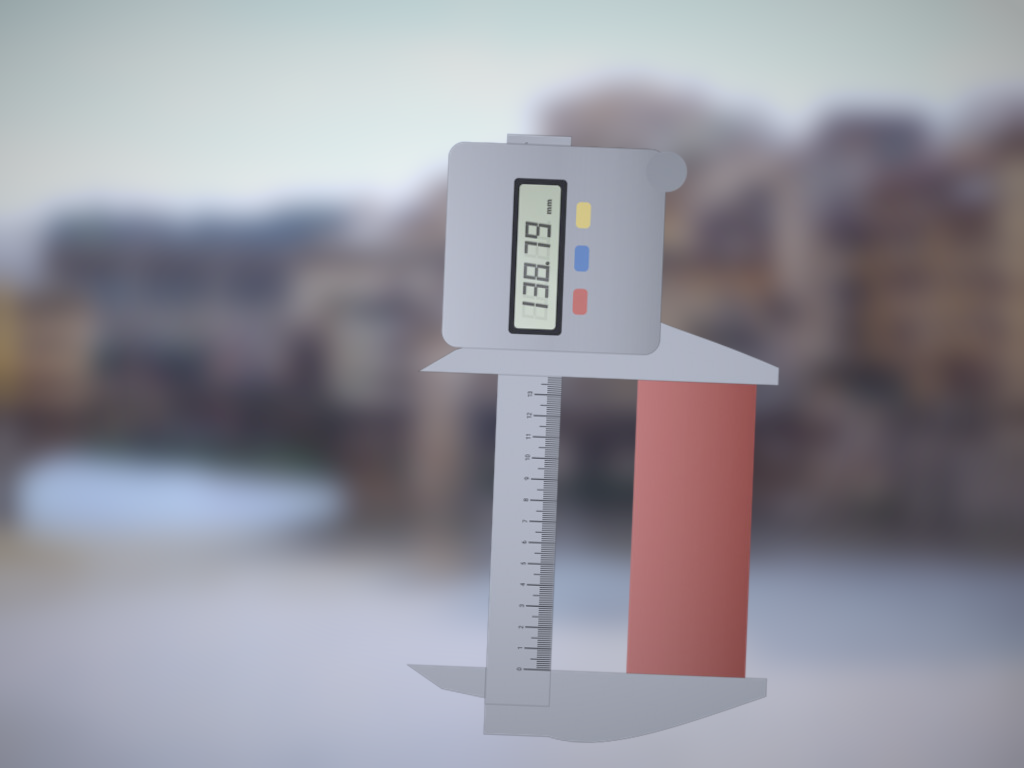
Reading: 138.79 (mm)
